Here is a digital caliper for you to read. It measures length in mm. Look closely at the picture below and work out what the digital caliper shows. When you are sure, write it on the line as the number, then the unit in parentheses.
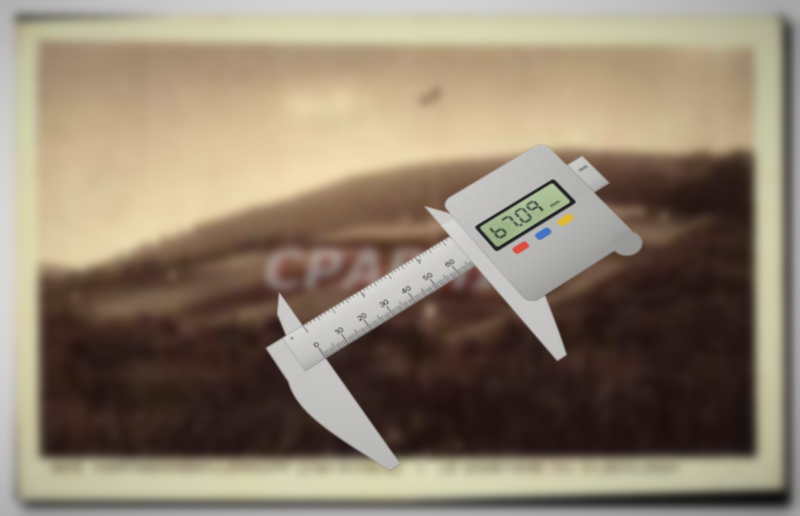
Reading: 67.09 (mm)
